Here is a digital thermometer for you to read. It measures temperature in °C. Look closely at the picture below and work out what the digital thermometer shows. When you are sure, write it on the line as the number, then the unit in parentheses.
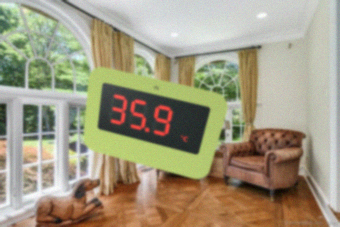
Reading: 35.9 (°C)
